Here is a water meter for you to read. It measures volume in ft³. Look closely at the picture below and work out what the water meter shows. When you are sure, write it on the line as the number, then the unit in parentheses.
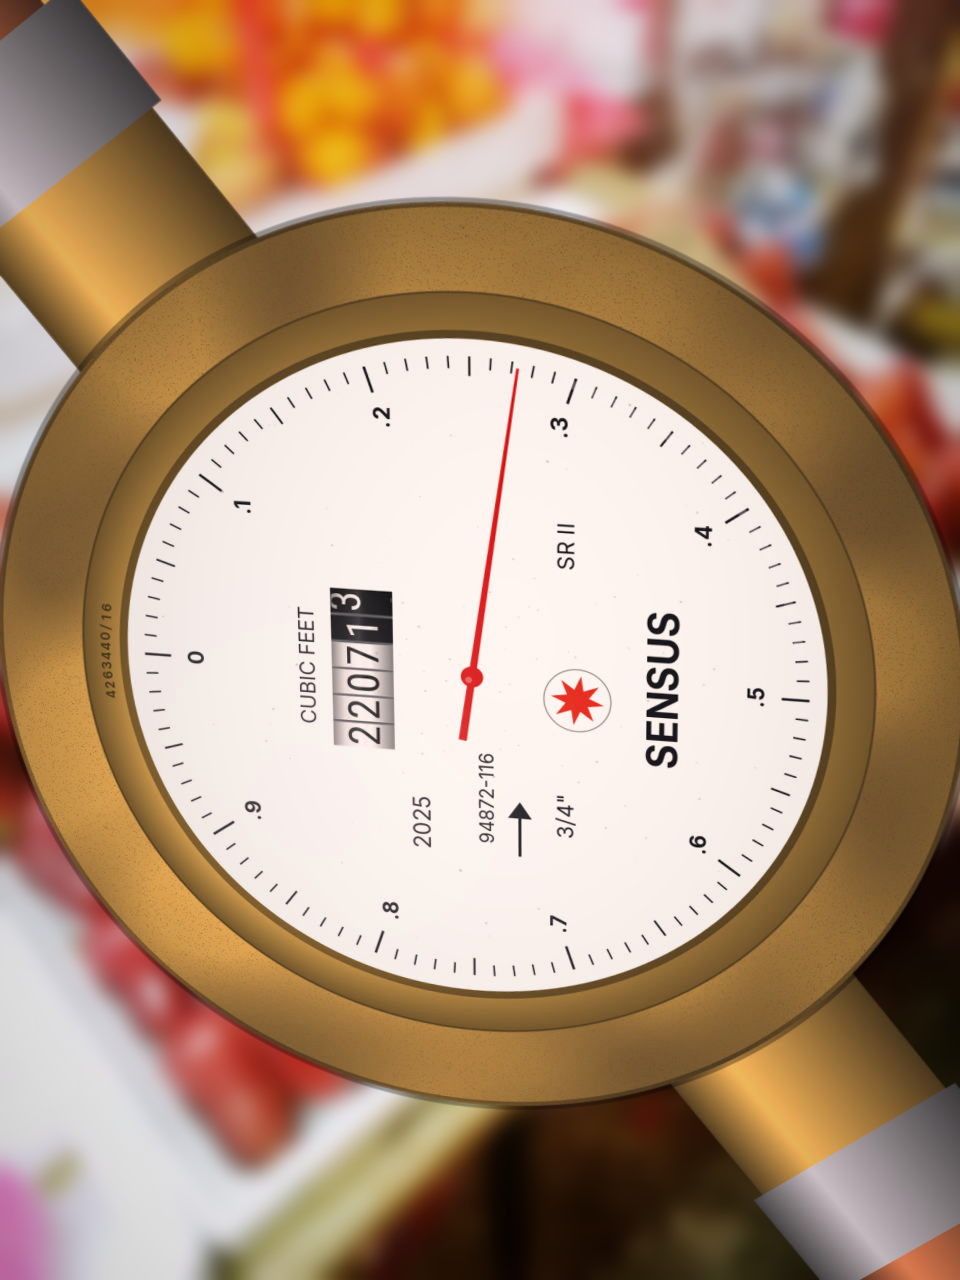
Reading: 220713.27 (ft³)
